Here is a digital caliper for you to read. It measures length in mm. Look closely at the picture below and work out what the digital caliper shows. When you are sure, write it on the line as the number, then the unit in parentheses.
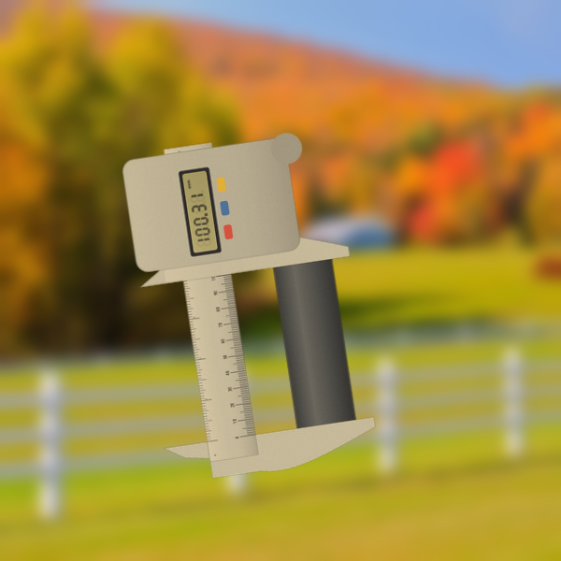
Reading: 100.31 (mm)
